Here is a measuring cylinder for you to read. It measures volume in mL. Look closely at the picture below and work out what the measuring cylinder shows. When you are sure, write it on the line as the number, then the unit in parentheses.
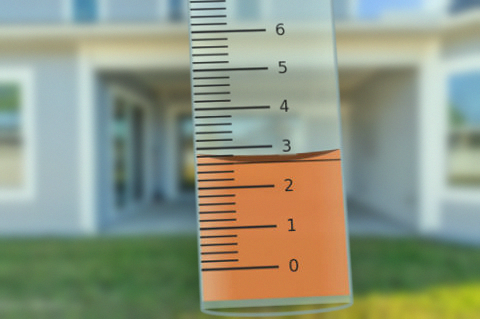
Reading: 2.6 (mL)
